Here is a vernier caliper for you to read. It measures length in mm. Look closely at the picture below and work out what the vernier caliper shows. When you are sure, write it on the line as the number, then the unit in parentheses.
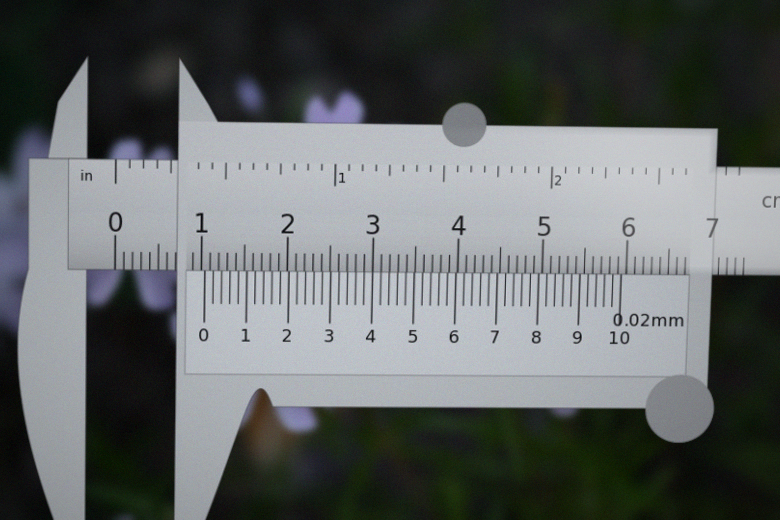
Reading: 10.4 (mm)
